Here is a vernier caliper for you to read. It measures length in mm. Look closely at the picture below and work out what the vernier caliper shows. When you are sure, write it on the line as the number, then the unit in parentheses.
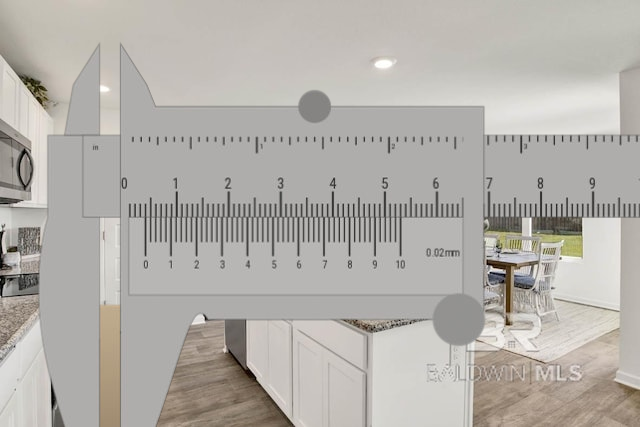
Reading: 4.0 (mm)
